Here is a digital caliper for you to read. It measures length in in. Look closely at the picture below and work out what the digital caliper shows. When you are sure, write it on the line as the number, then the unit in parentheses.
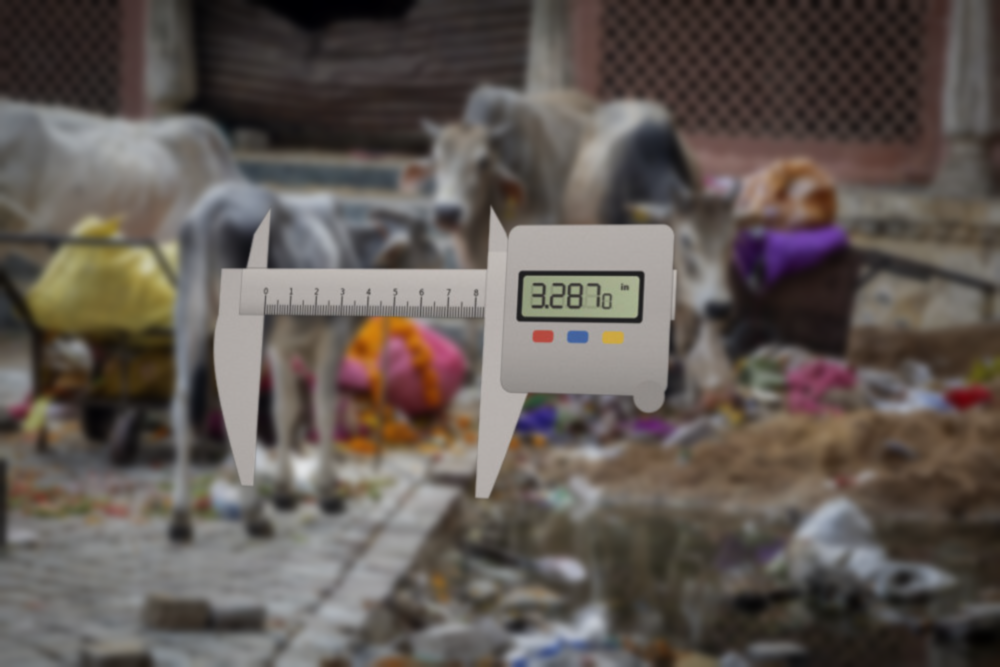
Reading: 3.2870 (in)
